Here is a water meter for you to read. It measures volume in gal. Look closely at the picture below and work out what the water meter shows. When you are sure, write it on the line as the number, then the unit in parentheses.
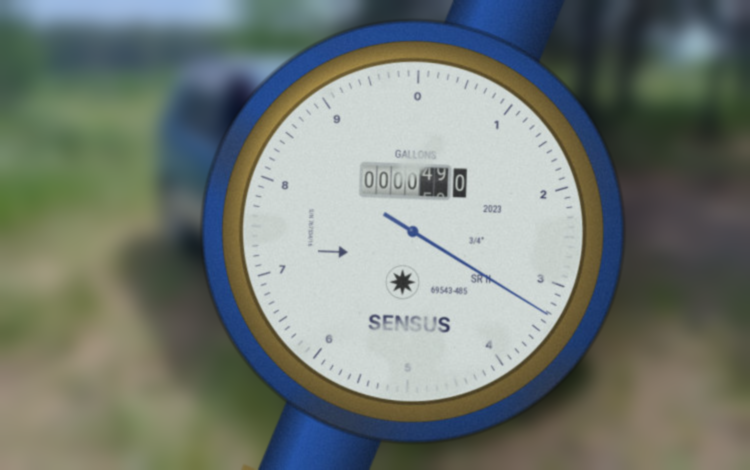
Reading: 493.3 (gal)
